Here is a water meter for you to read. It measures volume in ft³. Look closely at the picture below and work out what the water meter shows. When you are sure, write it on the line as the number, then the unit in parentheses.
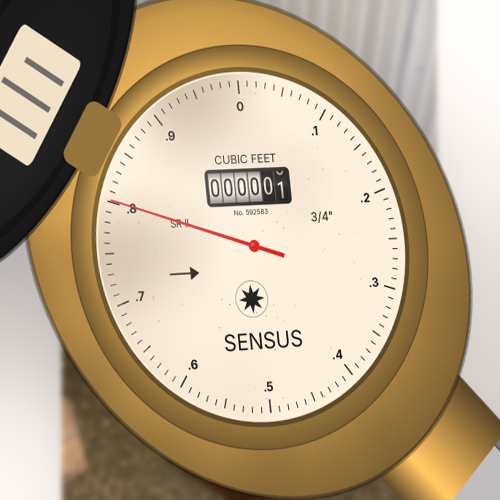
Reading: 0.80 (ft³)
